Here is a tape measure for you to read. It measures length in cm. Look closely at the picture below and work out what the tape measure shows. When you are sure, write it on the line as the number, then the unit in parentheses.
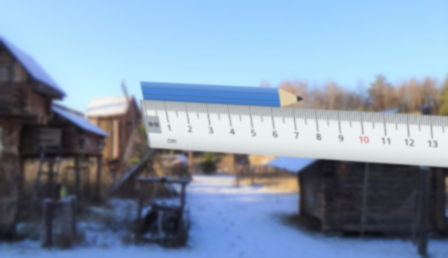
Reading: 7.5 (cm)
